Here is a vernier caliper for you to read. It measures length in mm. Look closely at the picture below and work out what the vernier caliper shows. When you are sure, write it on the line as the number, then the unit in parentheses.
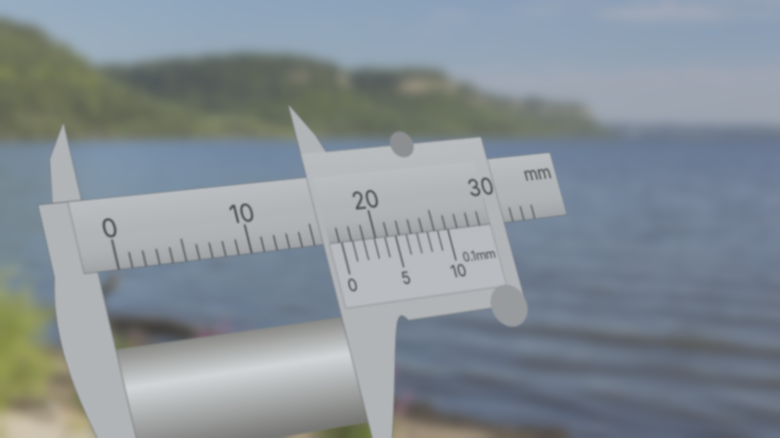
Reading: 17.2 (mm)
